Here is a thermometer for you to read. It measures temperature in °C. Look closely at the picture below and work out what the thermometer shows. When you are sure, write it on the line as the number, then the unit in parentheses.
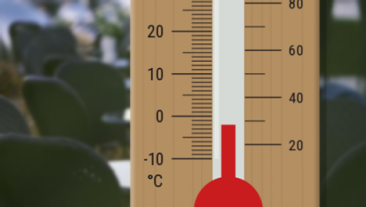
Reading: -2 (°C)
